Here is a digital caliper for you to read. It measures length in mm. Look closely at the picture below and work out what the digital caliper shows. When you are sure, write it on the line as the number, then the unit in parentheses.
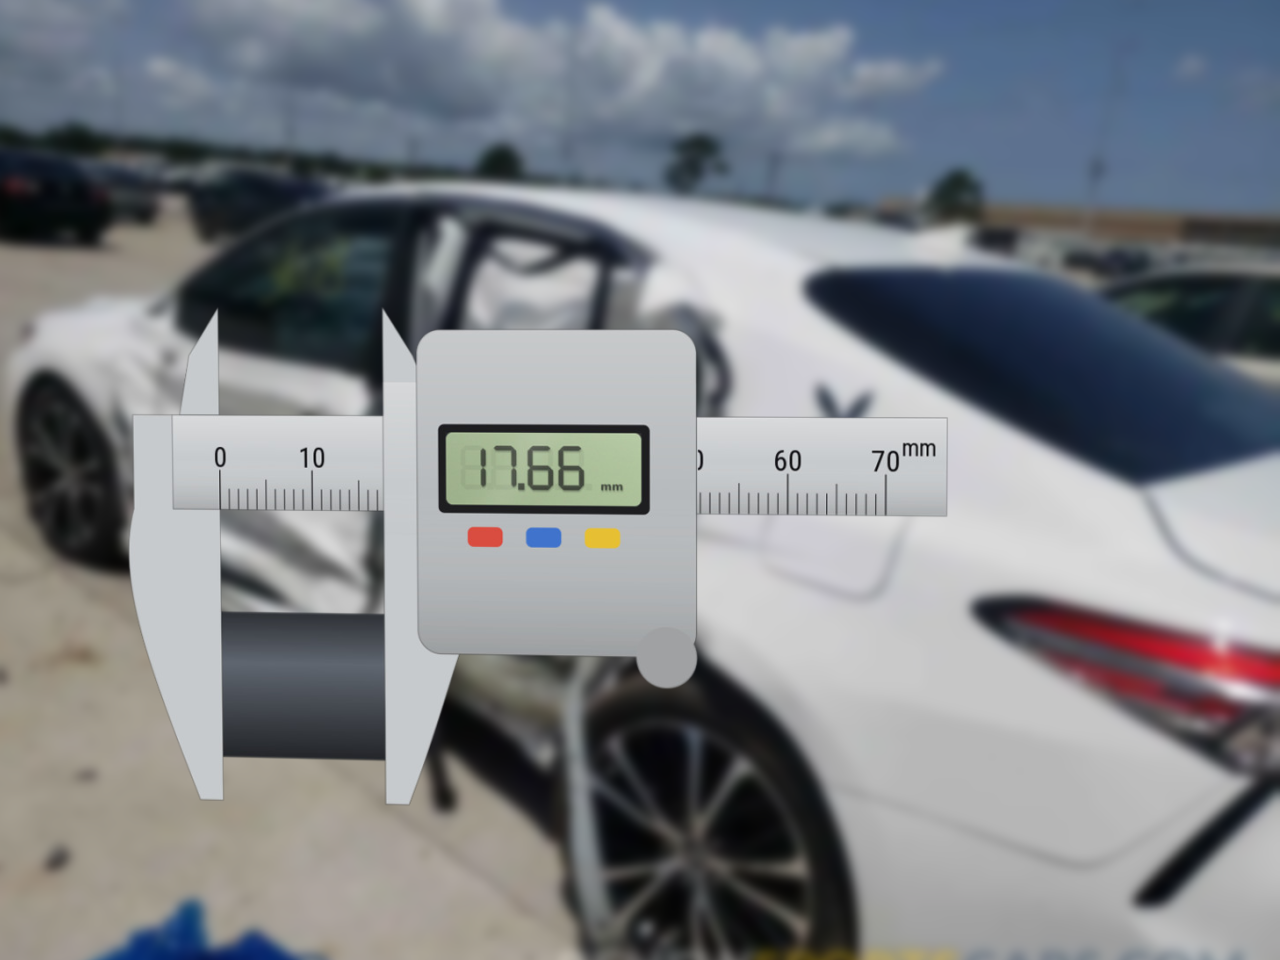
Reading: 17.66 (mm)
